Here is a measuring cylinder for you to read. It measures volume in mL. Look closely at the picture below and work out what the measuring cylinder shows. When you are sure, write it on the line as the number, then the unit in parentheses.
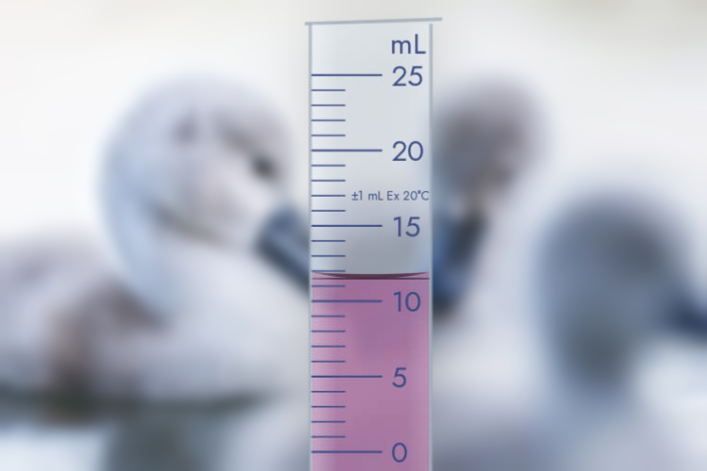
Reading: 11.5 (mL)
